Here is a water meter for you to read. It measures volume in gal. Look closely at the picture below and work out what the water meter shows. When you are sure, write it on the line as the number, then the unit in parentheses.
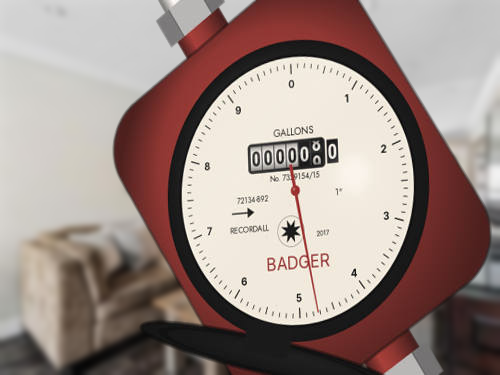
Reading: 84.7 (gal)
